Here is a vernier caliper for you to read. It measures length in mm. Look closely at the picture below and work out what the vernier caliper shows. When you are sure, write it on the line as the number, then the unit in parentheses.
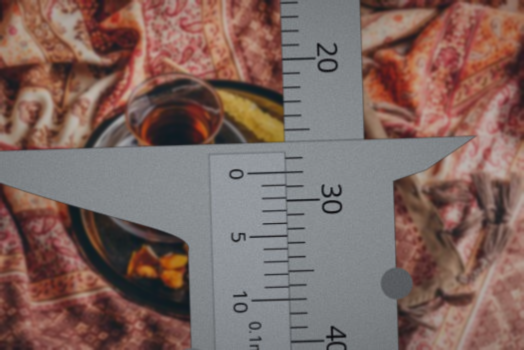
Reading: 28.0 (mm)
